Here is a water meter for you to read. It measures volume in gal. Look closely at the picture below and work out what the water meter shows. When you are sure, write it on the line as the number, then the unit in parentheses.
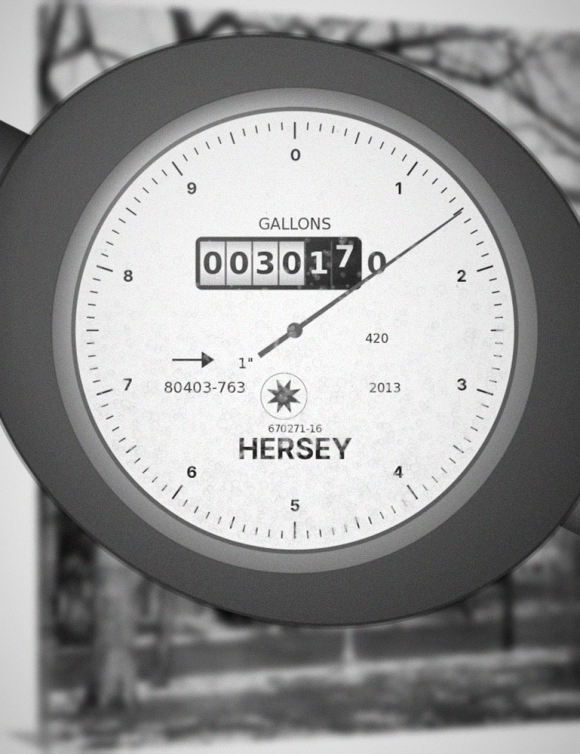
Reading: 30171.5 (gal)
